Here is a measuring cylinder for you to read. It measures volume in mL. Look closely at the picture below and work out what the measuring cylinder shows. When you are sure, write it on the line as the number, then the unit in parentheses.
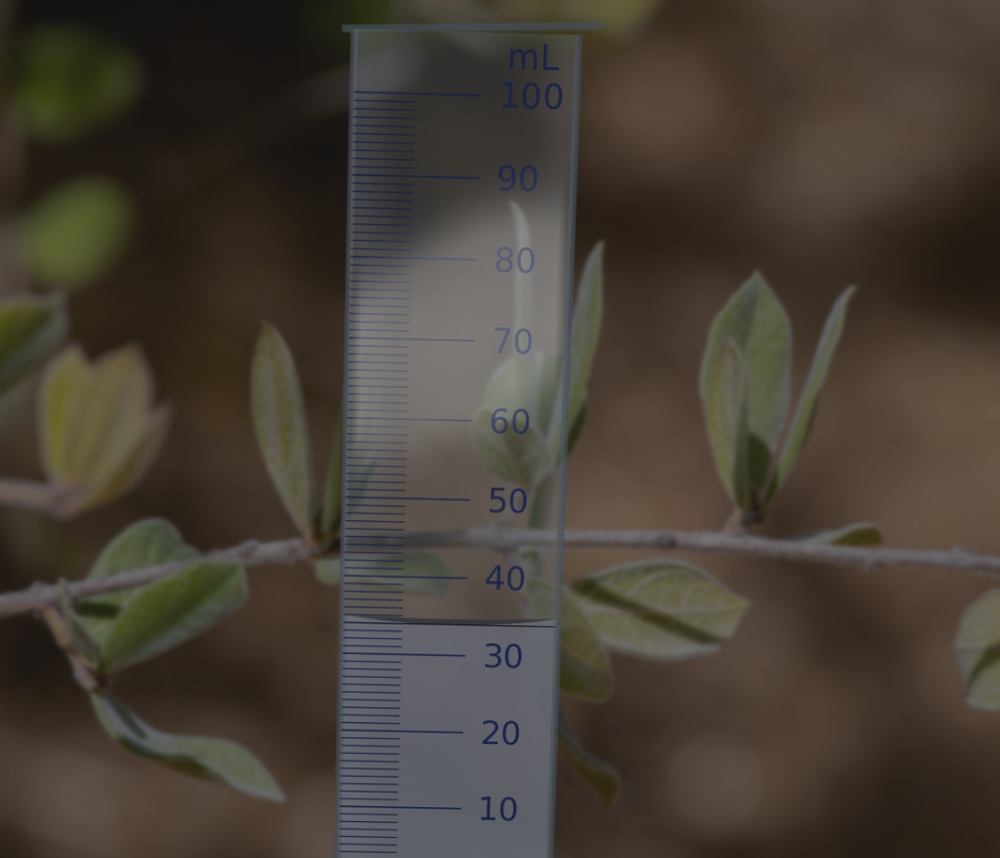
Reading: 34 (mL)
